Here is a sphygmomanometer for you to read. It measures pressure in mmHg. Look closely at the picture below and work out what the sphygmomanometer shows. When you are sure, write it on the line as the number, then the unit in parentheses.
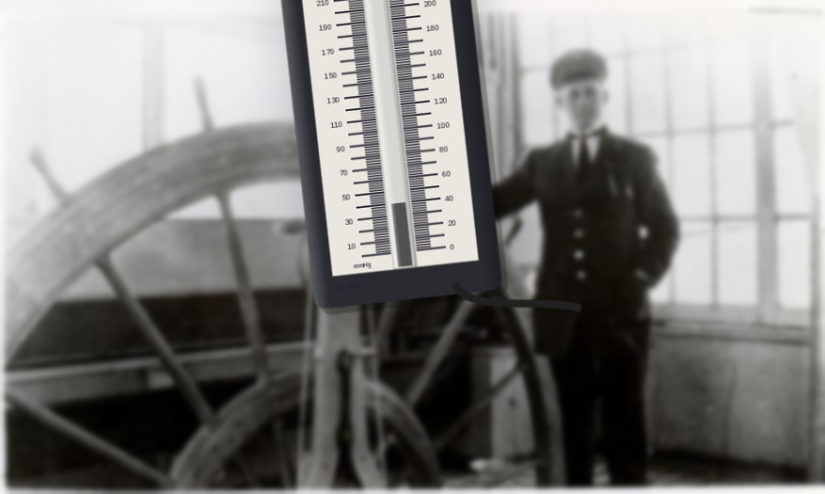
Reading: 40 (mmHg)
